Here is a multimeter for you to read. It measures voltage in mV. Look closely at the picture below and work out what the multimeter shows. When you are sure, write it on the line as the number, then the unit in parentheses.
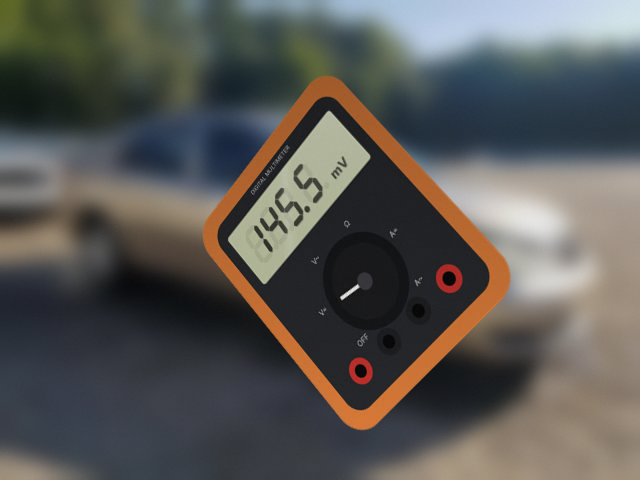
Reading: 145.5 (mV)
